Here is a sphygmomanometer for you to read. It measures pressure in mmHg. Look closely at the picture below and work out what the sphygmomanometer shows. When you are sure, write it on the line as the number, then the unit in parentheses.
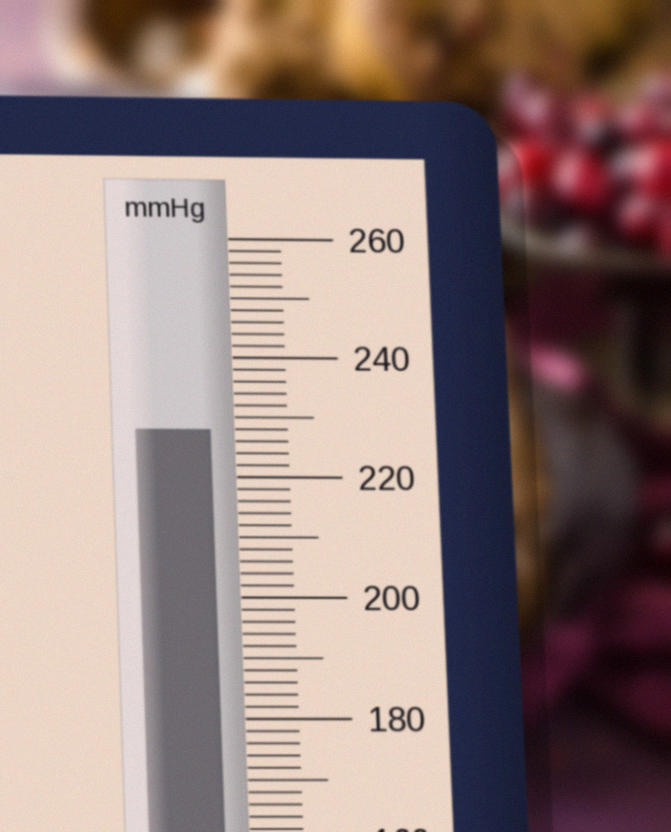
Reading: 228 (mmHg)
